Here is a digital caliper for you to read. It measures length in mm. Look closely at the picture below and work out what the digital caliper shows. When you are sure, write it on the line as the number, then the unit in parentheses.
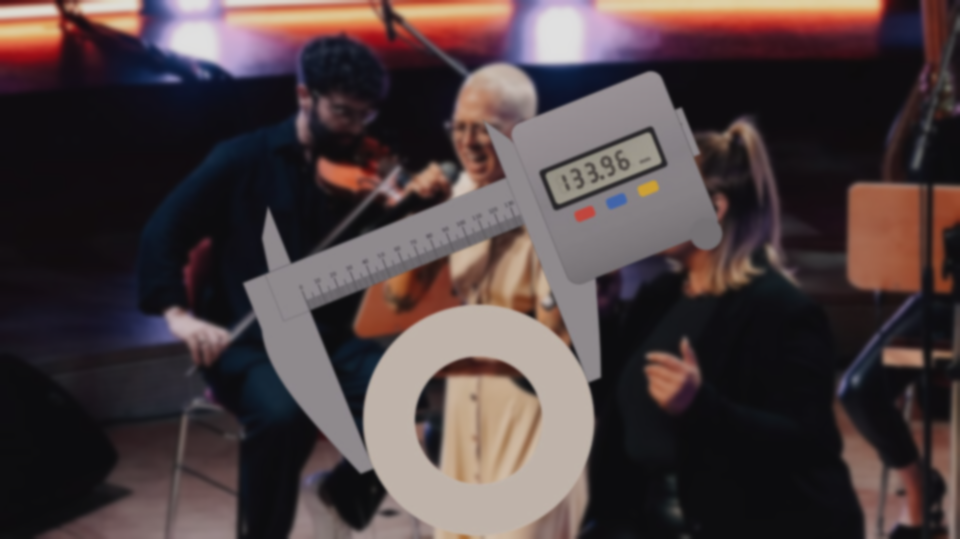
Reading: 133.96 (mm)
